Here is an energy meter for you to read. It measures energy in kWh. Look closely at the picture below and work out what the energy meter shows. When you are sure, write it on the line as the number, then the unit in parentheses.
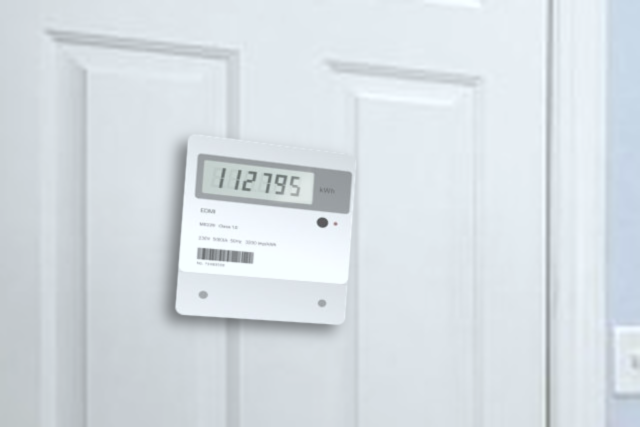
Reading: 112795 (kWh)
